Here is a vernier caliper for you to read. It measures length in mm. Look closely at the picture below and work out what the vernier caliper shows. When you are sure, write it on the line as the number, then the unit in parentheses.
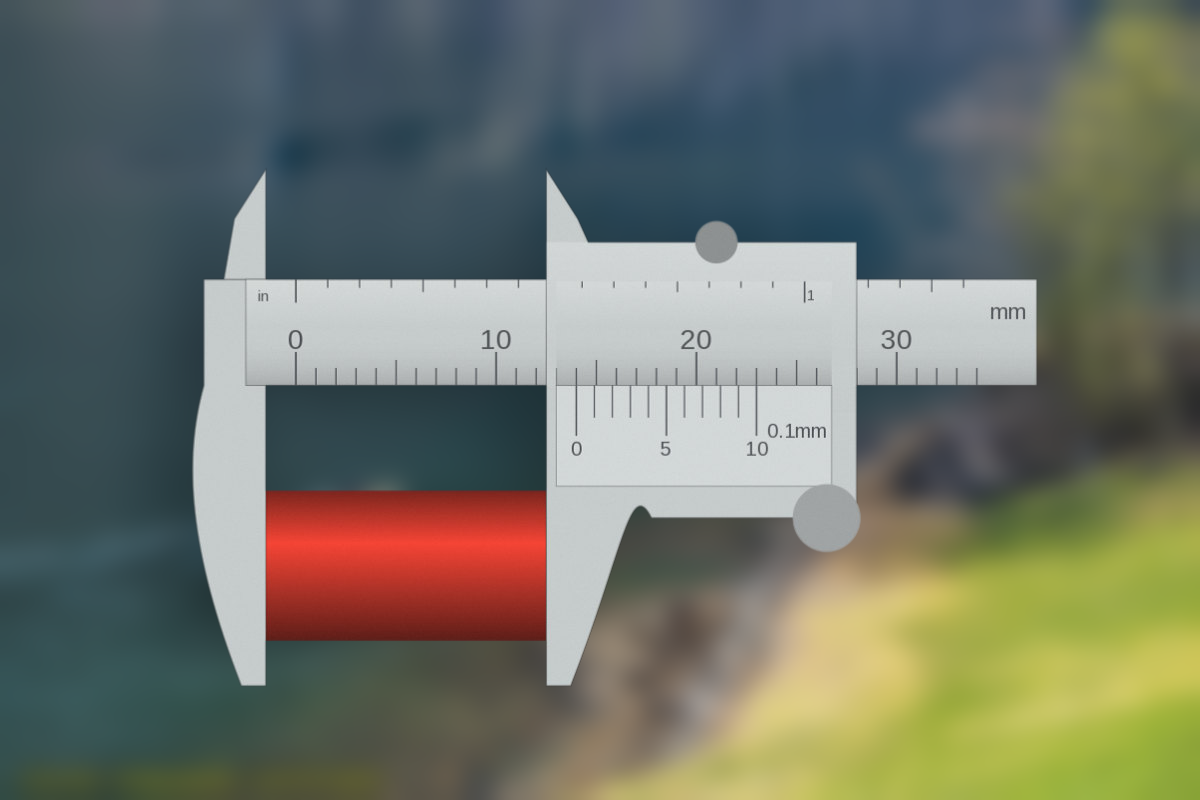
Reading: 14.0 (mm)
